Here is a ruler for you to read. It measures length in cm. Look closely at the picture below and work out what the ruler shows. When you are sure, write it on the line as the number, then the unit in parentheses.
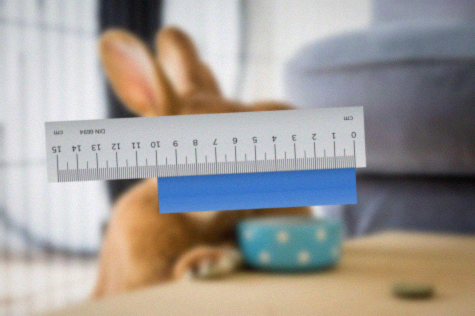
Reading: 10 (cm)
